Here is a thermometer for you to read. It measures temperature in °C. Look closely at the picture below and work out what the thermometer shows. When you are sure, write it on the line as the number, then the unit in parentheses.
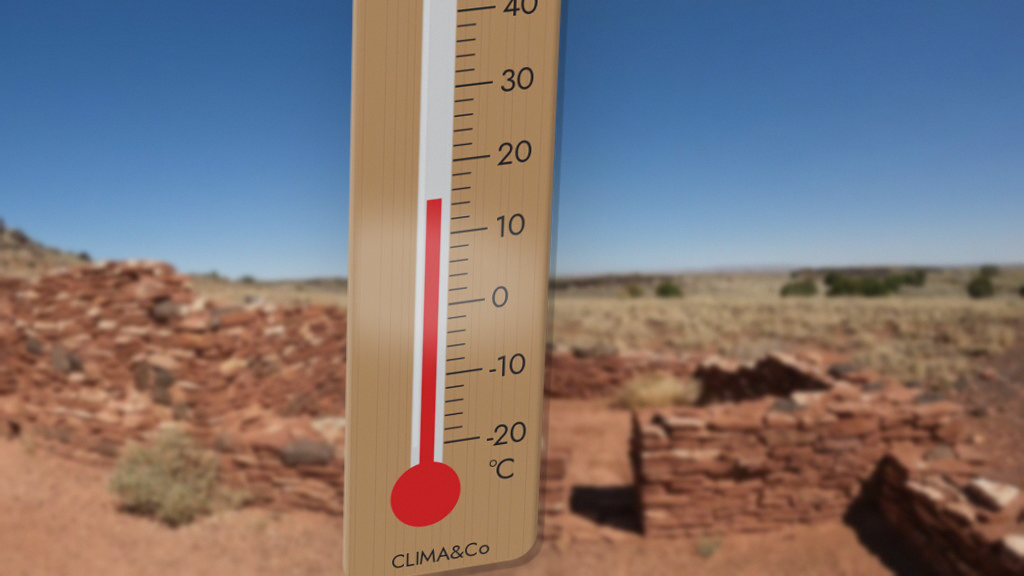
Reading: 15 (°C)
